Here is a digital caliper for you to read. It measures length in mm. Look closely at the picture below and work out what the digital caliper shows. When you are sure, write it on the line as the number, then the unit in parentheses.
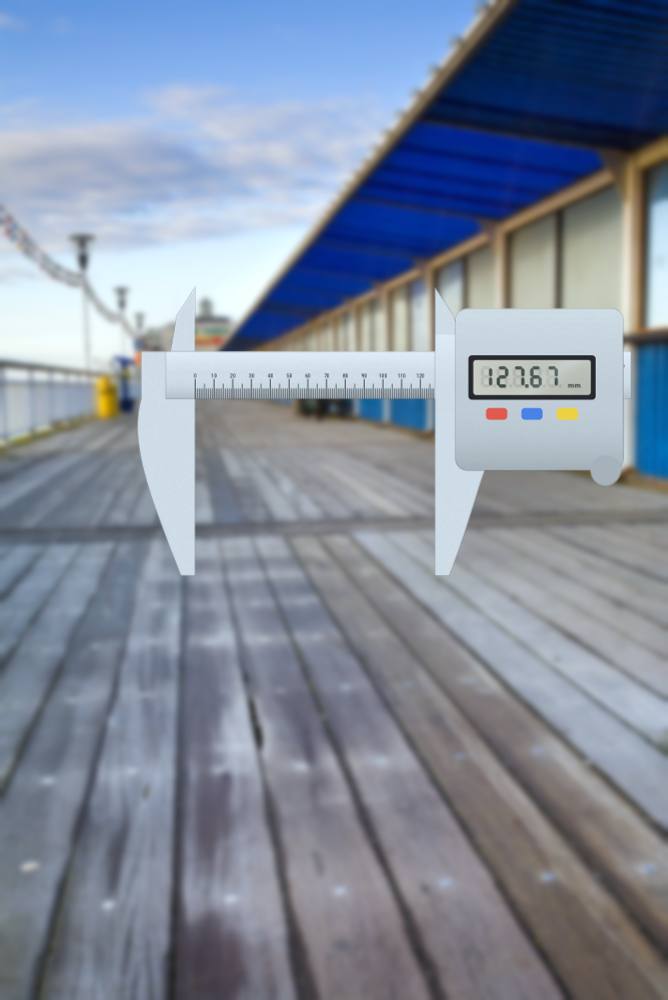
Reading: 127.67 (mm)
